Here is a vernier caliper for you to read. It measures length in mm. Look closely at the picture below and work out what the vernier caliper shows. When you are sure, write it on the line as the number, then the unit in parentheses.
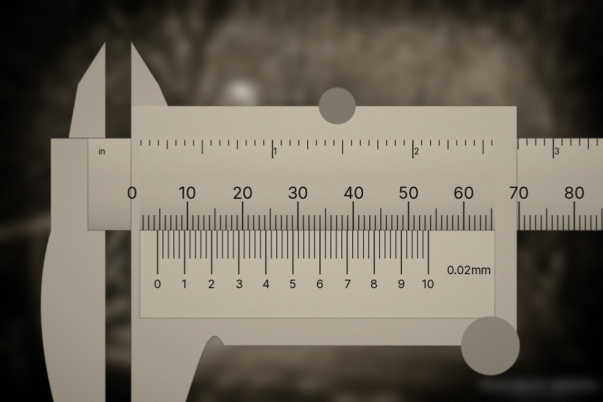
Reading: 4.6 (mm)
